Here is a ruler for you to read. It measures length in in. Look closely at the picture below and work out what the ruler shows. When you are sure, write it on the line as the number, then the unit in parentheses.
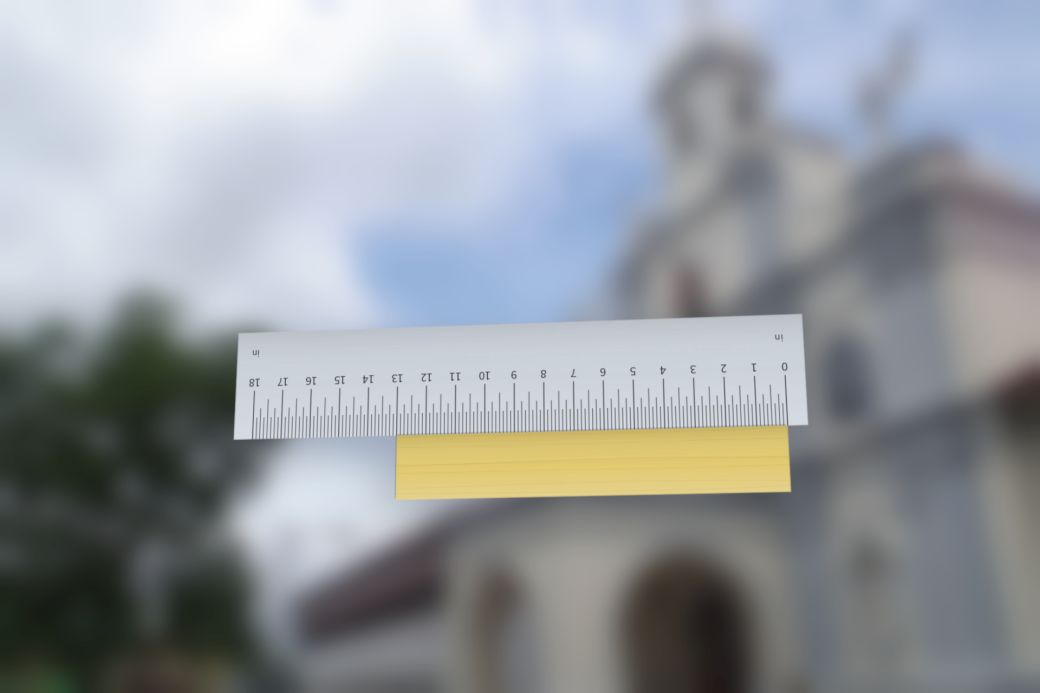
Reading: 13 (in)
